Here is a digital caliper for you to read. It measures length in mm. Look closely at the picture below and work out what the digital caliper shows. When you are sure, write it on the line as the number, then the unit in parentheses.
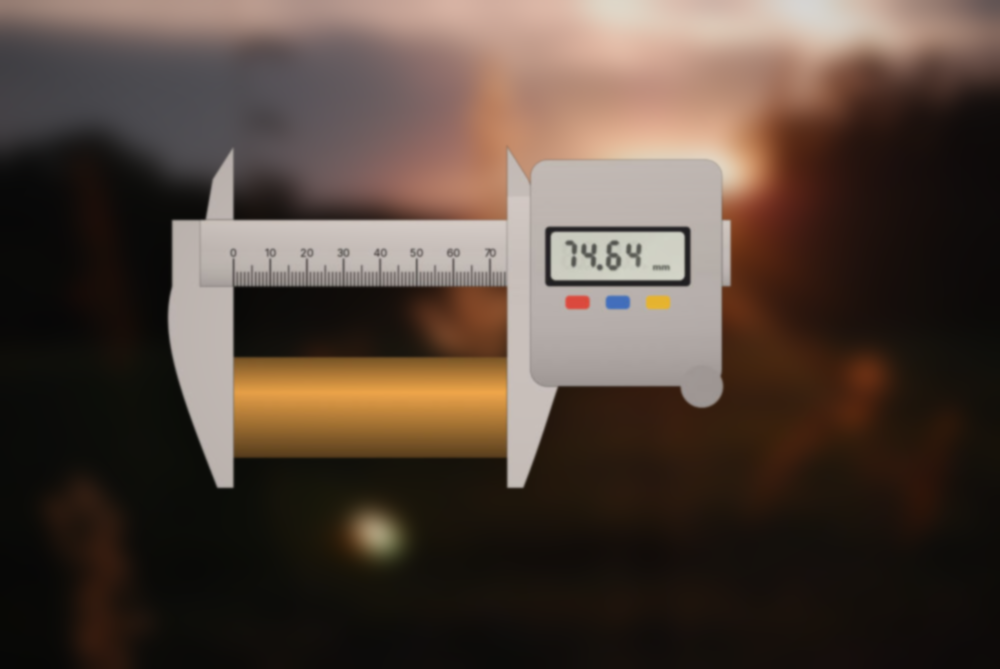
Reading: 74.64 (mm)
